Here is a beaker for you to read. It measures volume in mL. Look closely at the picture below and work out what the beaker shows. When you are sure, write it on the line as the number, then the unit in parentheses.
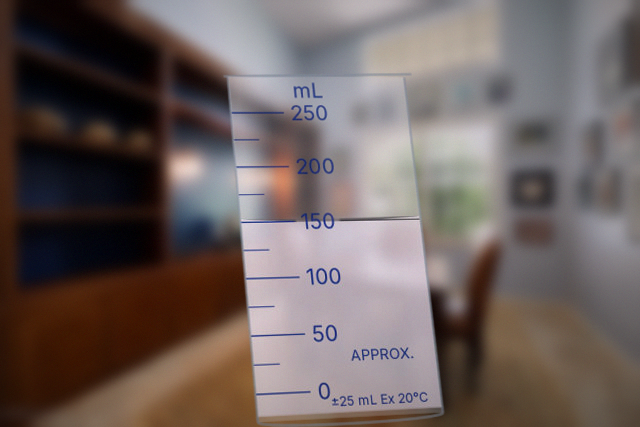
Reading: 150 (mL)
